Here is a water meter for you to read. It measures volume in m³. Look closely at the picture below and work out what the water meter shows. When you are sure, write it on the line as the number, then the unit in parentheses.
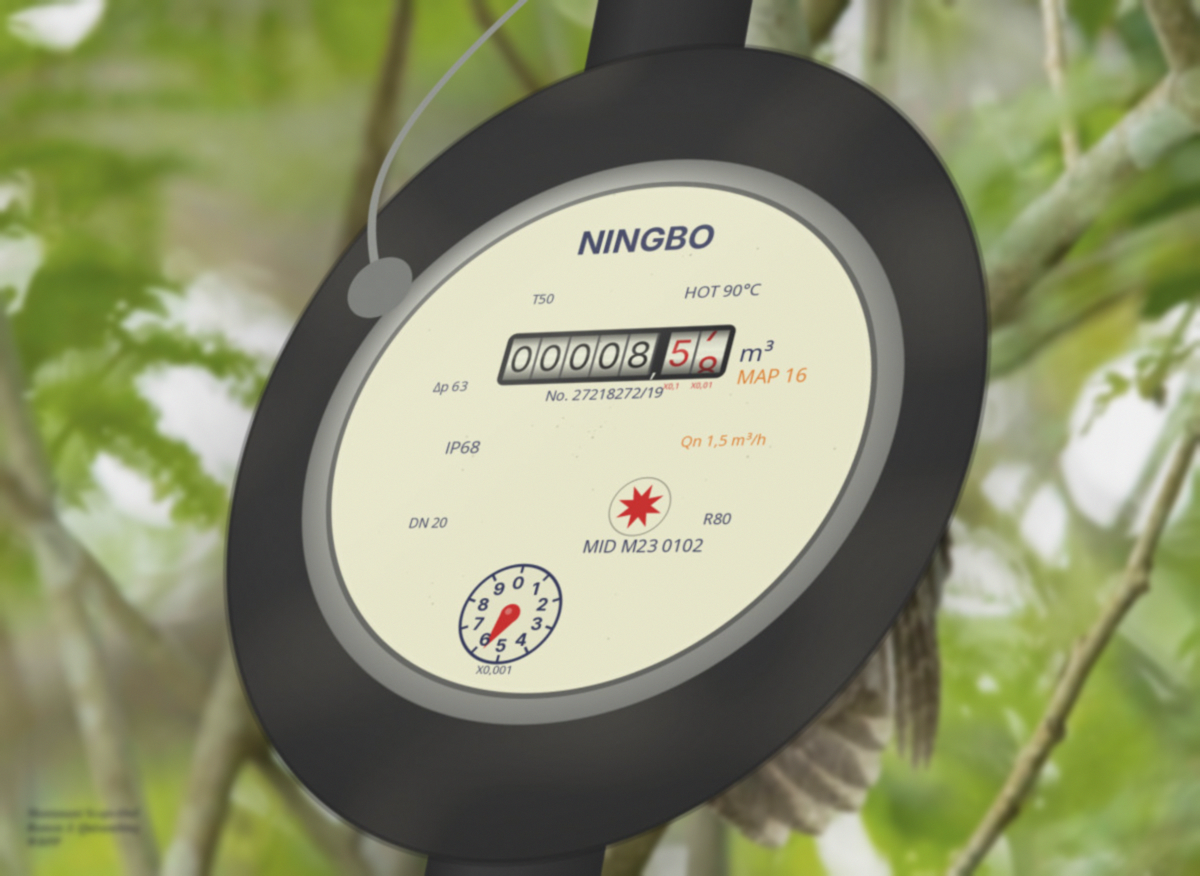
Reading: 8.575 (m³)
